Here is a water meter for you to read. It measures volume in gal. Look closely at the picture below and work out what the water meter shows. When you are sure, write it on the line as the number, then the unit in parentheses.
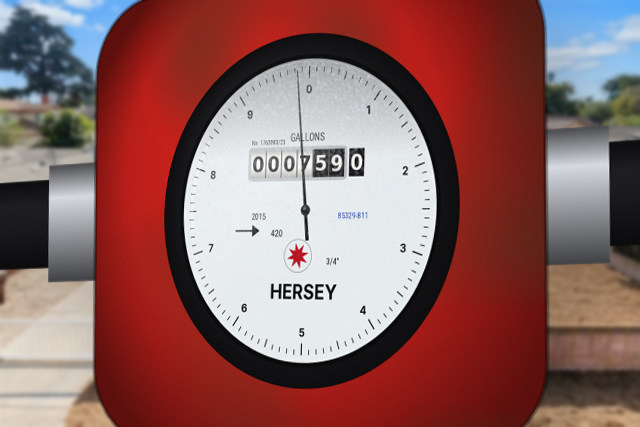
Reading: 7589.8 (gal)
